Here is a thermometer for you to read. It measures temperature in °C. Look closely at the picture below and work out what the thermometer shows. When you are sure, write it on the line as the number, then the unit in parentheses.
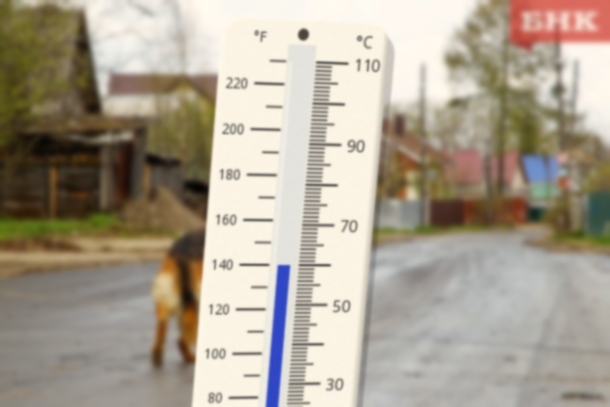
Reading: 60 (°C)
